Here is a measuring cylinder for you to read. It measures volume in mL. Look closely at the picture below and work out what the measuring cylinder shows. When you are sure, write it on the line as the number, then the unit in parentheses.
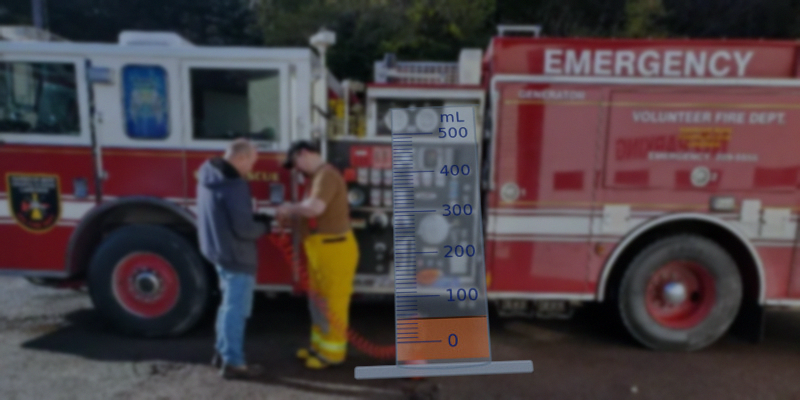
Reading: 50 (mL)
